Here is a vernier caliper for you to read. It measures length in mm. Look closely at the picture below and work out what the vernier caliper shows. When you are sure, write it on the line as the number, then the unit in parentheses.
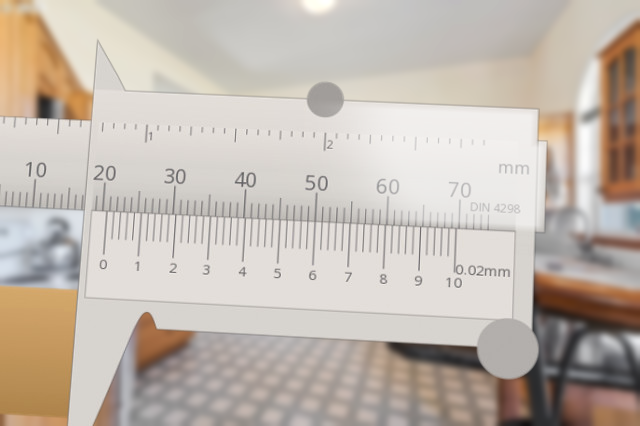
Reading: 20.6 (mm)
